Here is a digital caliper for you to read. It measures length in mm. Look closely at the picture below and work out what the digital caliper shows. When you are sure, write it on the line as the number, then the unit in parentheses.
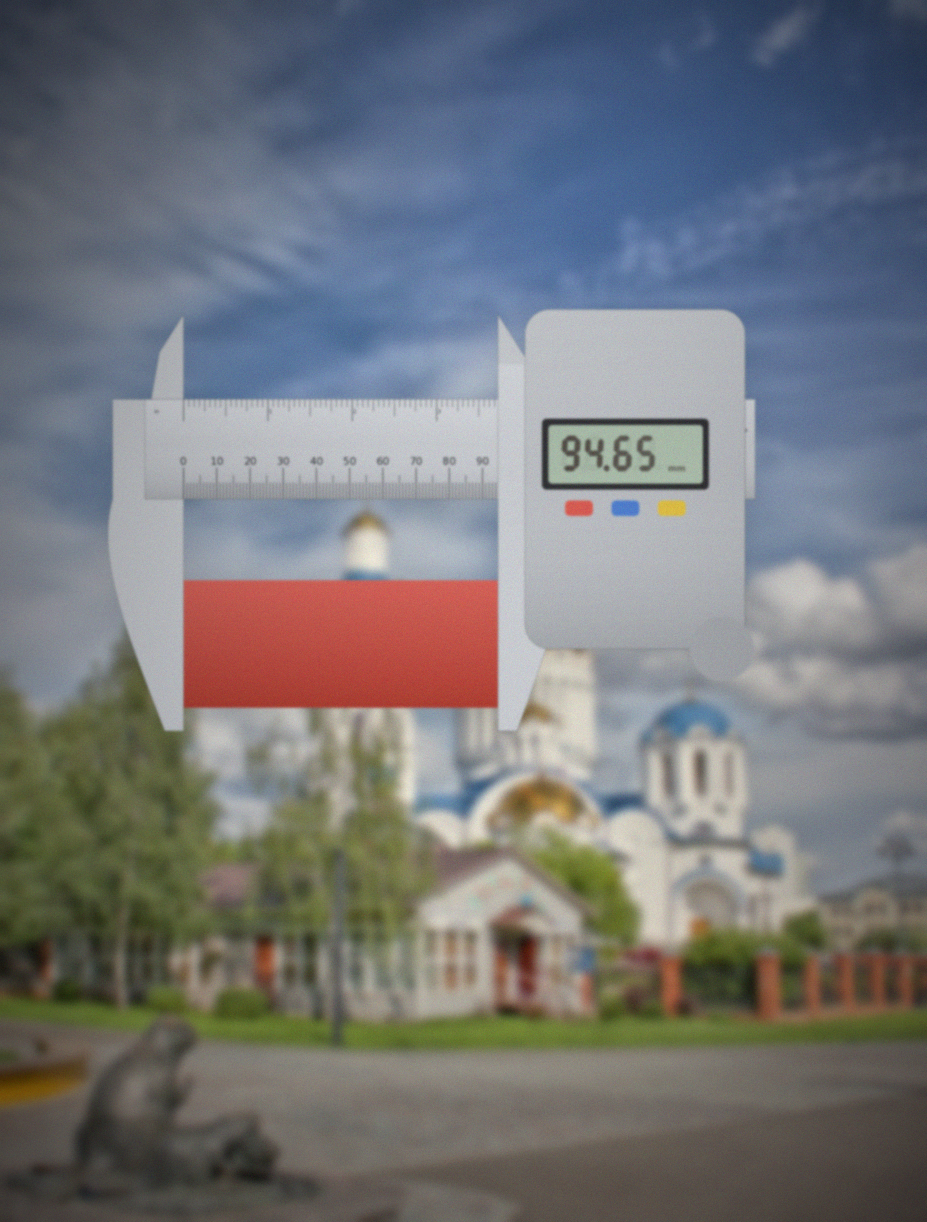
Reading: 94.65 (mm)
